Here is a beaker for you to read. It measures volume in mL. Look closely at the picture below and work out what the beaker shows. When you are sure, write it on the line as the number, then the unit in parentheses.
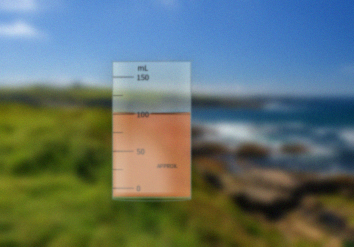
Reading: 100 (mL)
